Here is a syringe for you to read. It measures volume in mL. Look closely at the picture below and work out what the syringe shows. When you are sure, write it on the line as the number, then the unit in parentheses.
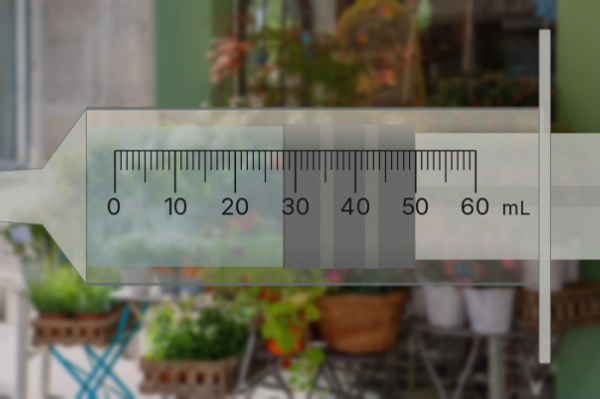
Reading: 28 (mL)
